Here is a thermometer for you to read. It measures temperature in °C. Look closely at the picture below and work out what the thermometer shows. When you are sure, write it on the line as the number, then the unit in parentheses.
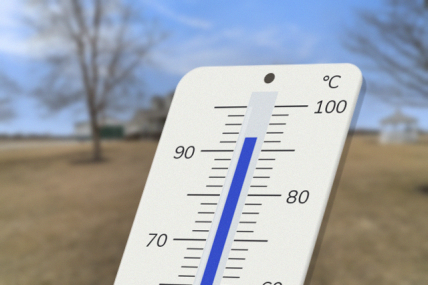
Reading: 93 (°C)
